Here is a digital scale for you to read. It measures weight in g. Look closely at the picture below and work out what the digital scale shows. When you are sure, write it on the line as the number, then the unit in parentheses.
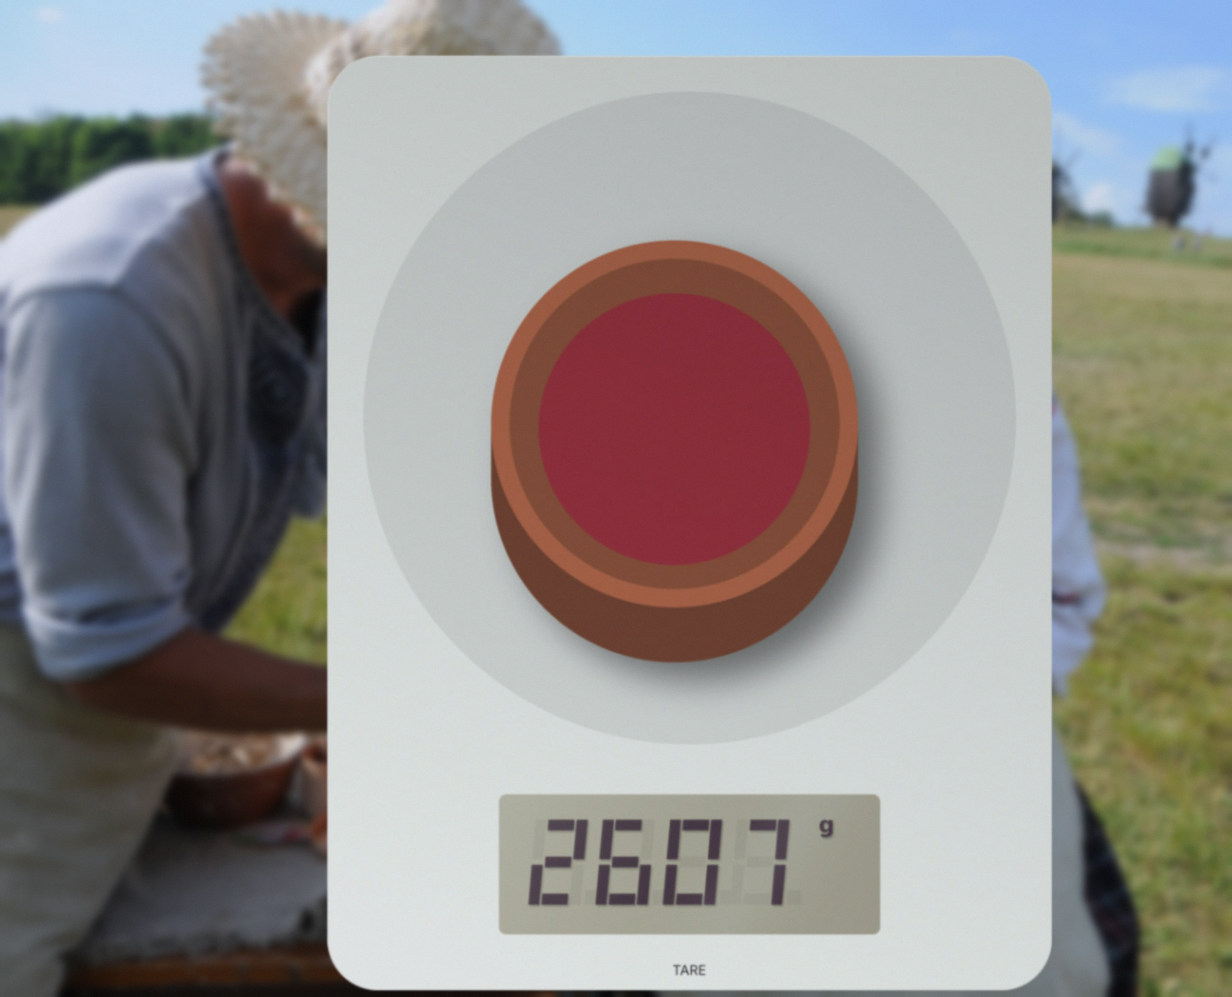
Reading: 2607 (g)
